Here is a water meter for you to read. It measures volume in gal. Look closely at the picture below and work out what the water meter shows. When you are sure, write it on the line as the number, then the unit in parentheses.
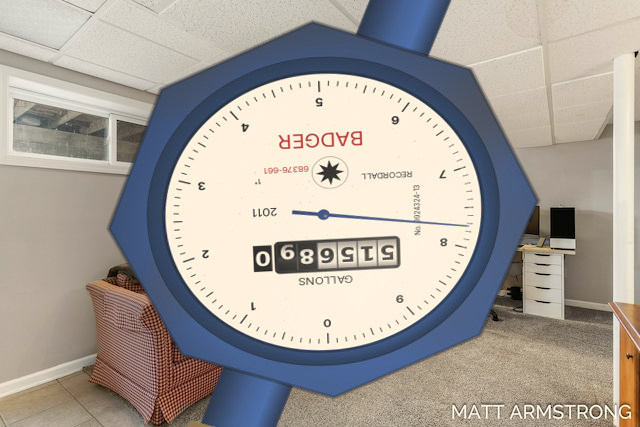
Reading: 5156887.7 (gal)
